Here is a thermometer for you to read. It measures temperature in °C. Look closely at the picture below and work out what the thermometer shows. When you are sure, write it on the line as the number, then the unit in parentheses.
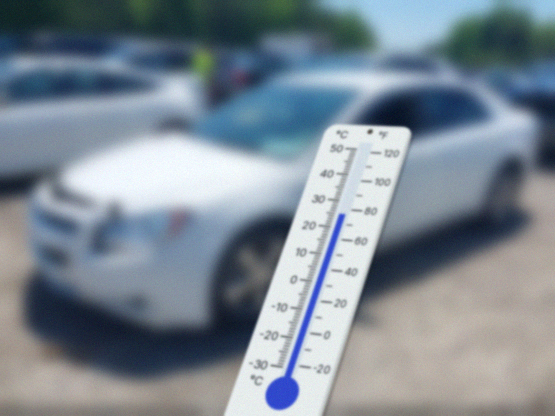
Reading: 25 (°C)
